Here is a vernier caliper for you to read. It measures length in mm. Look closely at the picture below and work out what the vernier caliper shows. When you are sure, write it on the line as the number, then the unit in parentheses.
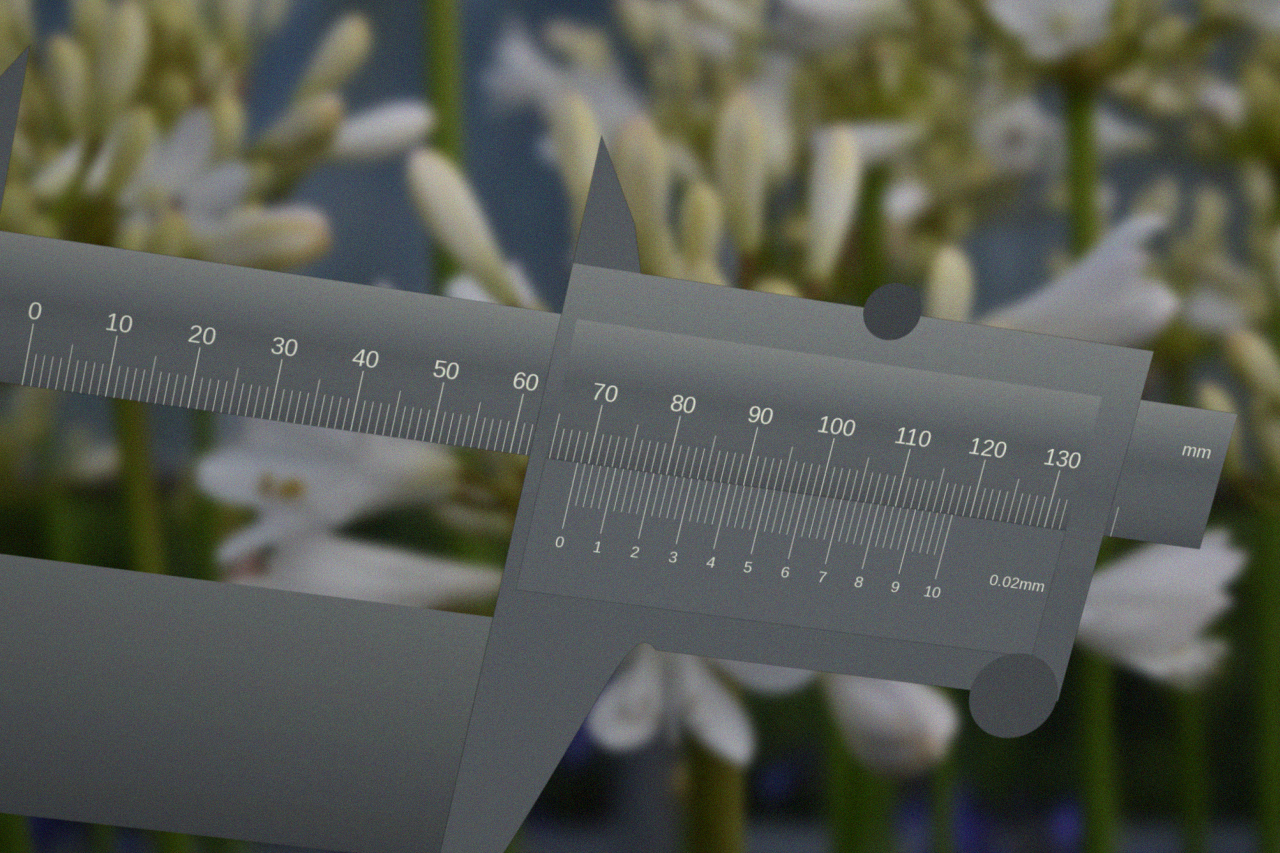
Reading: 68.6 (mm)
